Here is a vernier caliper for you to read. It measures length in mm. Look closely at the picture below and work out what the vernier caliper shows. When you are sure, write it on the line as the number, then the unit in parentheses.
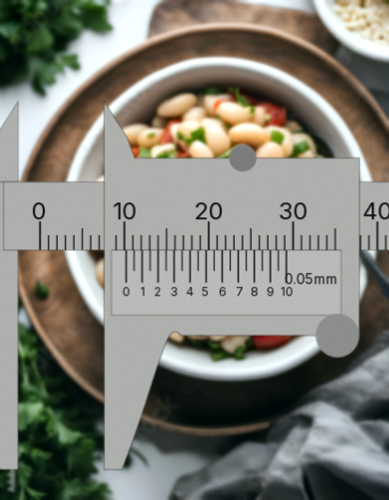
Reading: 10.2 (mm)
